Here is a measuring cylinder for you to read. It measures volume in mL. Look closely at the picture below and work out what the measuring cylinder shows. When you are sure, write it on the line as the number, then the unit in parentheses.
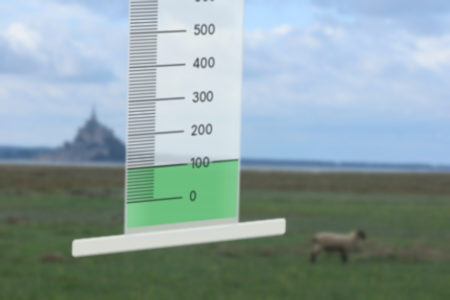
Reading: 100 (mL)
